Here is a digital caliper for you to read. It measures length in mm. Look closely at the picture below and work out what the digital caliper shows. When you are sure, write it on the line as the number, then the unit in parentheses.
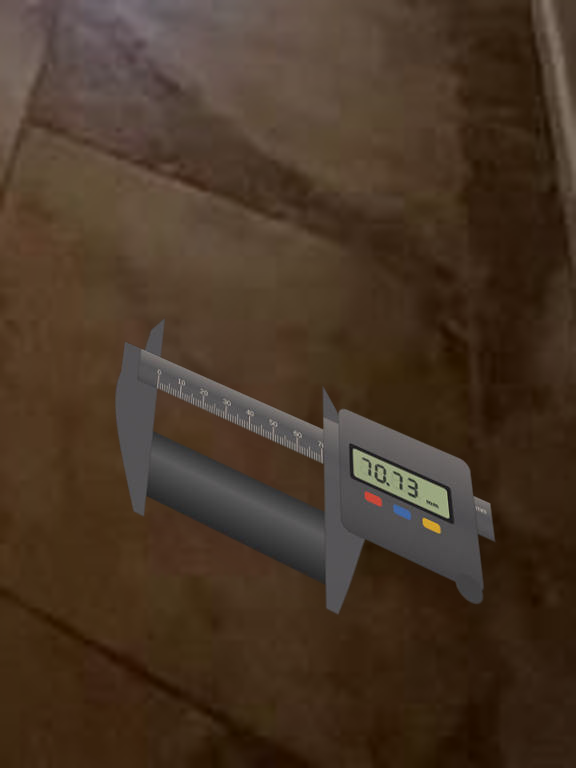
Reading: 70.73 (mm)
